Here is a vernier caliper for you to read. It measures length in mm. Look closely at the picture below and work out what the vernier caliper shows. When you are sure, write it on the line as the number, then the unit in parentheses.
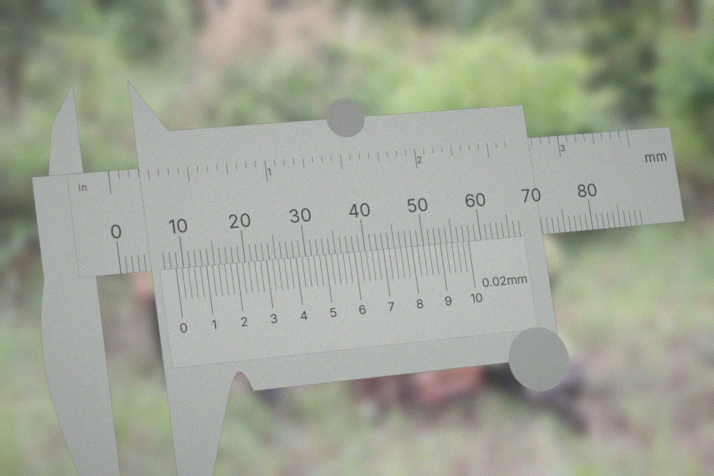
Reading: 8.8 (mm)
